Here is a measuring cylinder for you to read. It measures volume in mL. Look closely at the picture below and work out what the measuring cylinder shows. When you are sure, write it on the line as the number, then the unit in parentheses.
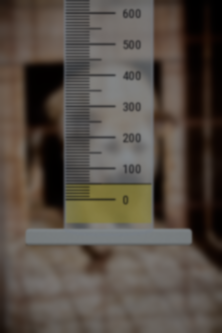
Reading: 50 (mL)
